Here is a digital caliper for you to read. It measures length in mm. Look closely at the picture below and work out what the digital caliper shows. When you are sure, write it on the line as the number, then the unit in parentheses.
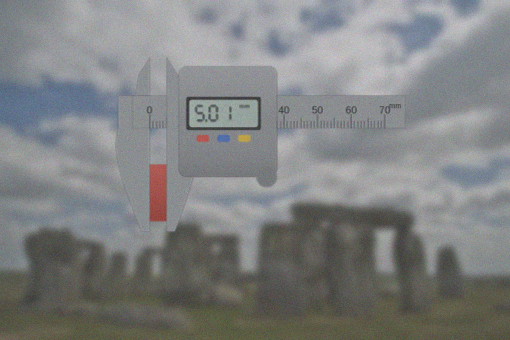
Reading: 5.01 (mm)
